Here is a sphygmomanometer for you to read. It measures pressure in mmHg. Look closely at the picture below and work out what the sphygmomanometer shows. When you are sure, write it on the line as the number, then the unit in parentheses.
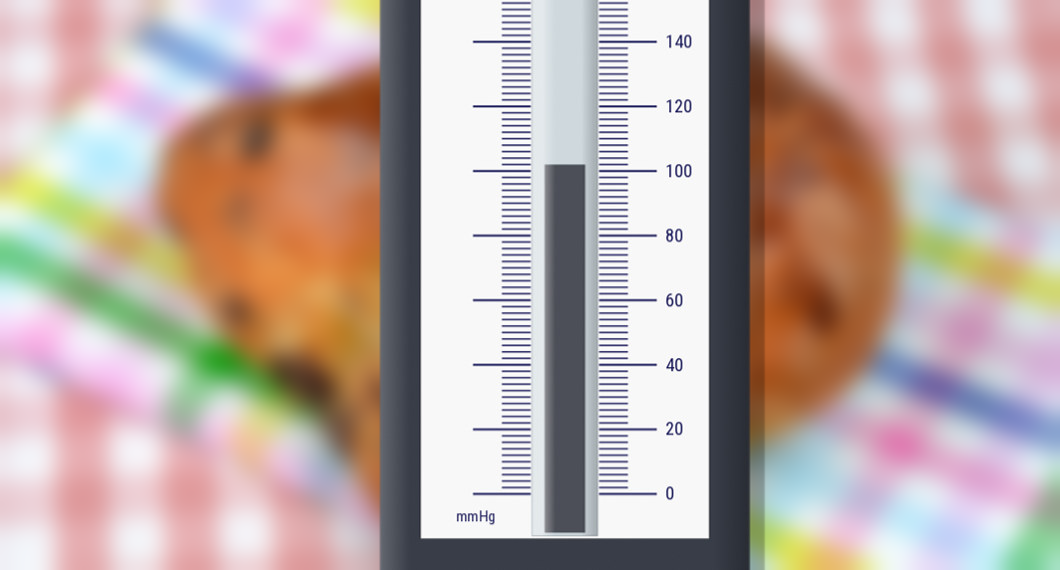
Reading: 102 (mmHg)
